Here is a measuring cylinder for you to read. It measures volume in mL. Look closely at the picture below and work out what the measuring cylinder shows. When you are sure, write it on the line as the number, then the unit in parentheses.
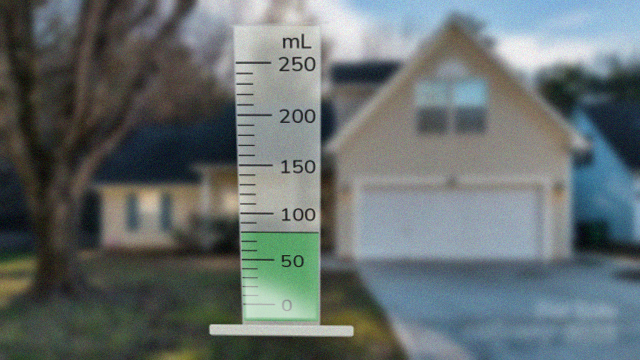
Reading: 80 (mL)
